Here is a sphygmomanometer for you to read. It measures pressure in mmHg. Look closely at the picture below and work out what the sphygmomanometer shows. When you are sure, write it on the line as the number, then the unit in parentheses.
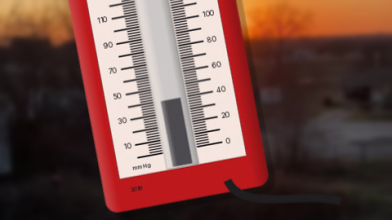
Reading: 40 (mmHg)
